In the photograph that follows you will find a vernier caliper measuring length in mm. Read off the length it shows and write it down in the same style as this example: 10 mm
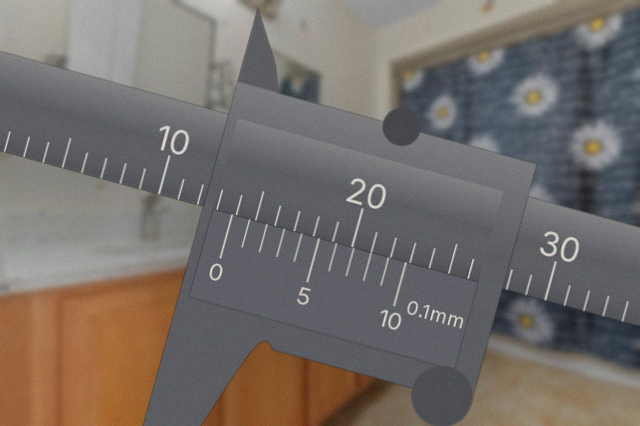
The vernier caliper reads 13.8 mm
